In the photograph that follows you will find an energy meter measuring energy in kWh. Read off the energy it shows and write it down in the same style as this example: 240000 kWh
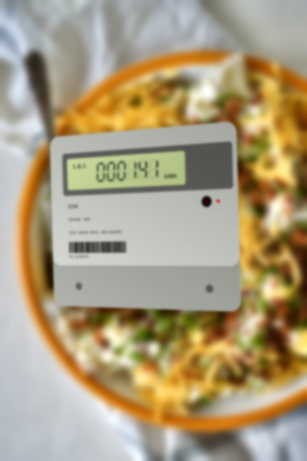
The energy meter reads 141 kWh
